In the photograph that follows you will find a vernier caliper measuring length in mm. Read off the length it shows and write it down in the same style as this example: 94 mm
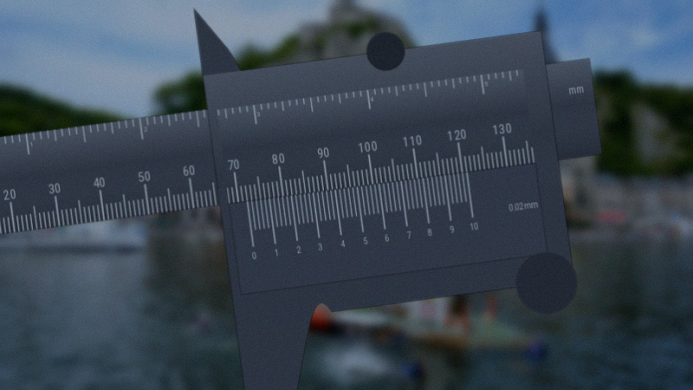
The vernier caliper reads 72.0 mm
